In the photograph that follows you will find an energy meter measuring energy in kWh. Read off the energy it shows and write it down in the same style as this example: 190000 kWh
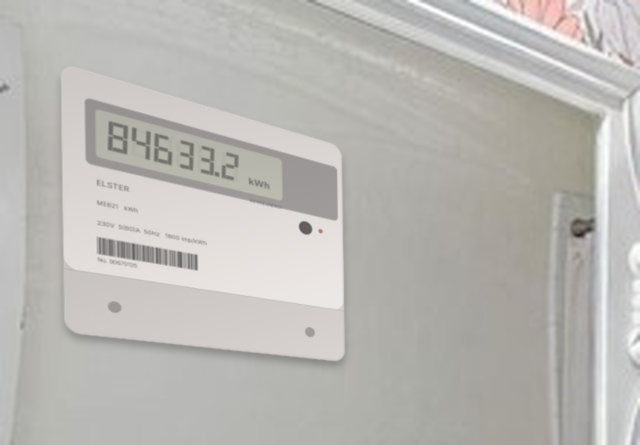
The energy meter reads 84633.2 kWh
